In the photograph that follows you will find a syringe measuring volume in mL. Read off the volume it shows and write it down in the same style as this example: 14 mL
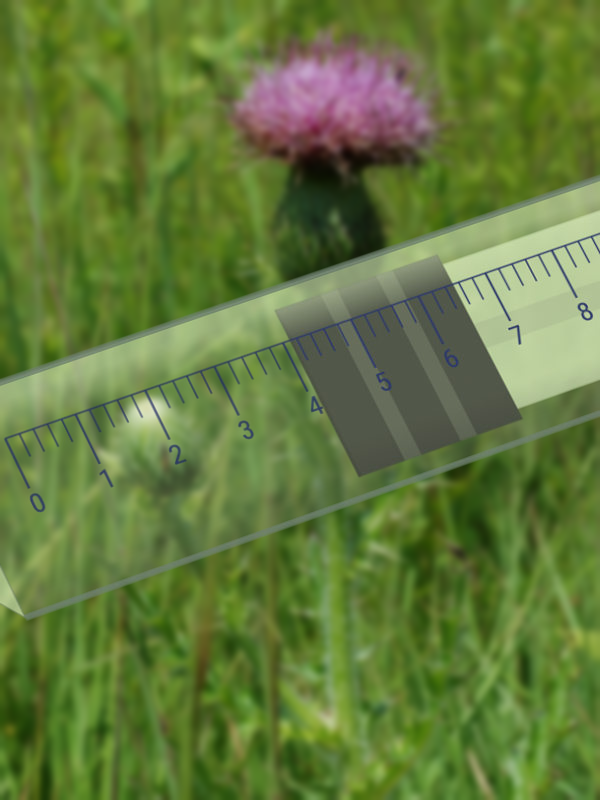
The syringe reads 4.1 mL
